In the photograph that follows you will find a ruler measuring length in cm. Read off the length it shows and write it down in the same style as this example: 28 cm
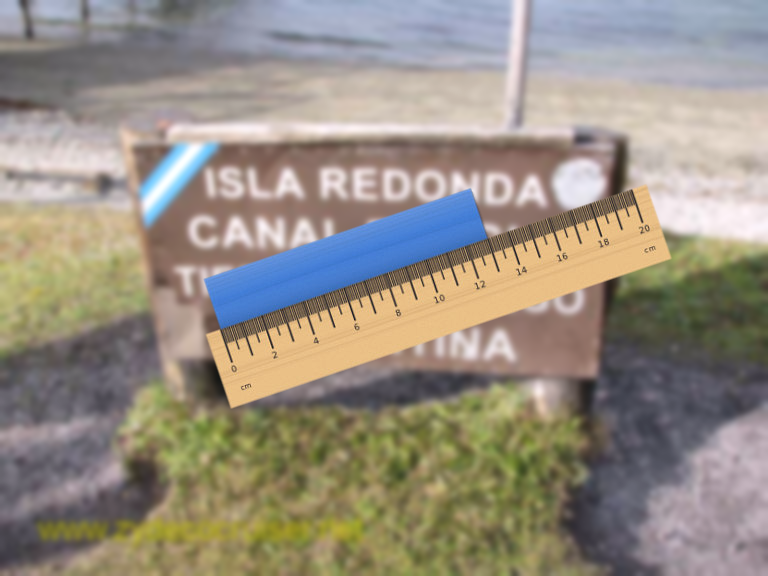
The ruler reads 13 cm
